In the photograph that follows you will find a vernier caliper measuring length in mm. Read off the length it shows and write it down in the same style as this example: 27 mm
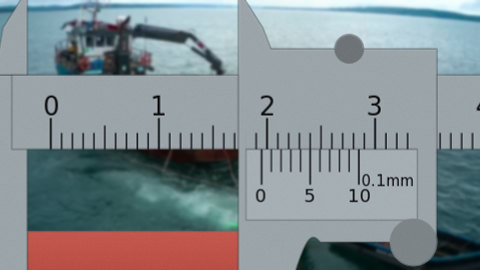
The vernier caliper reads 19.5 mm
